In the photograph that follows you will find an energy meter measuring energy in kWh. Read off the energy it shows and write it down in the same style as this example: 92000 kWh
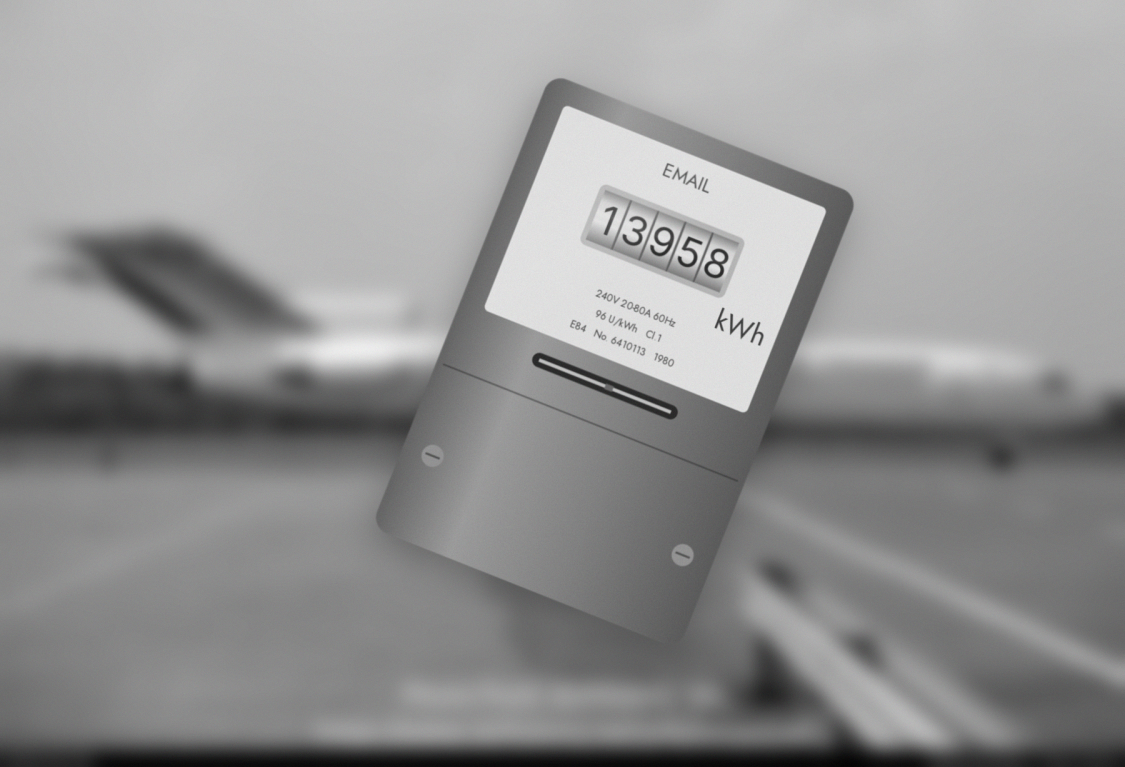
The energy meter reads 13958 kWh
